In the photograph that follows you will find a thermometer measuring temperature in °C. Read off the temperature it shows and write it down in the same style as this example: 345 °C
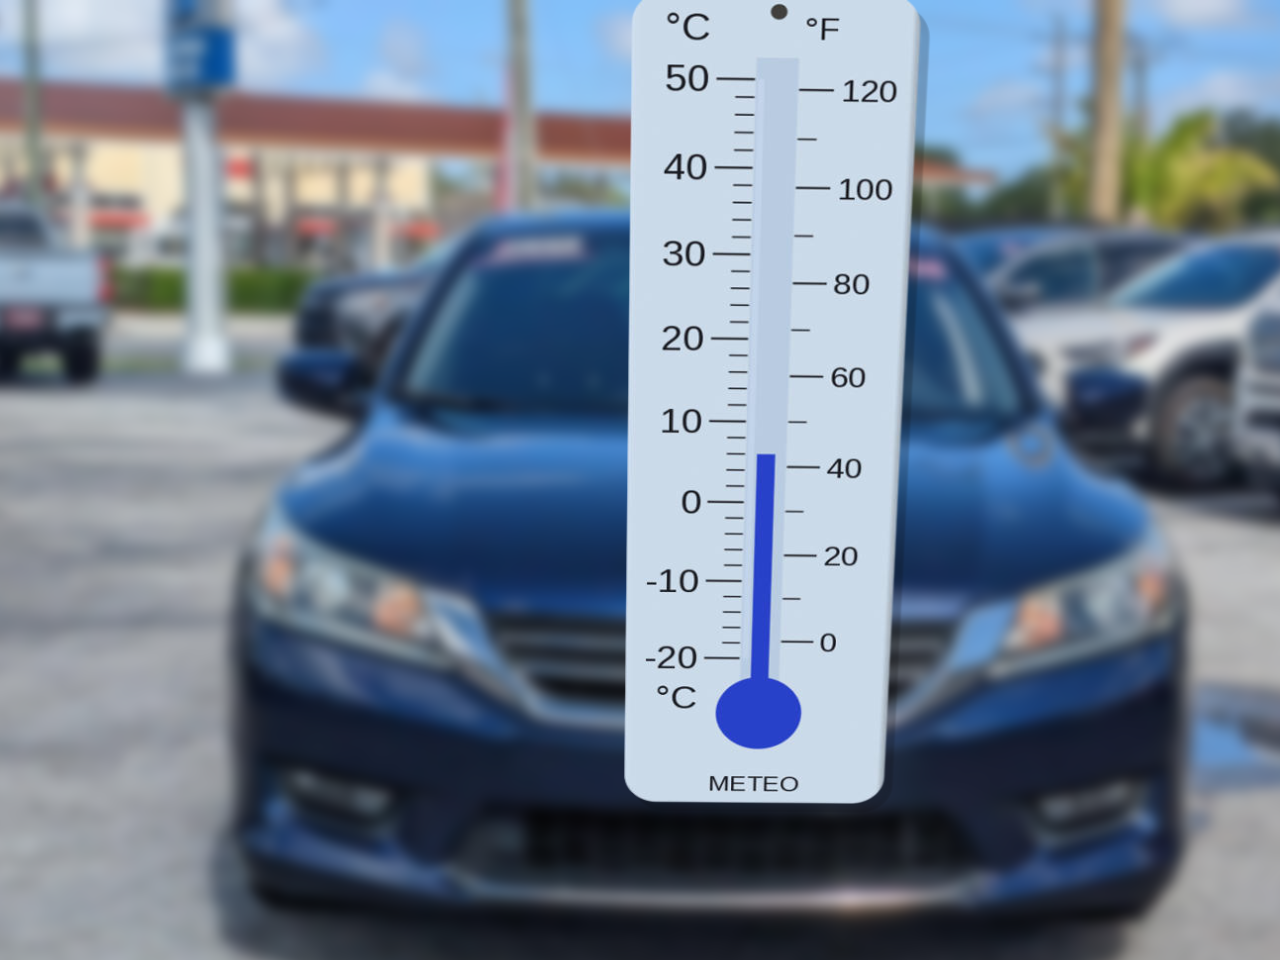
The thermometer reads 6 °C
